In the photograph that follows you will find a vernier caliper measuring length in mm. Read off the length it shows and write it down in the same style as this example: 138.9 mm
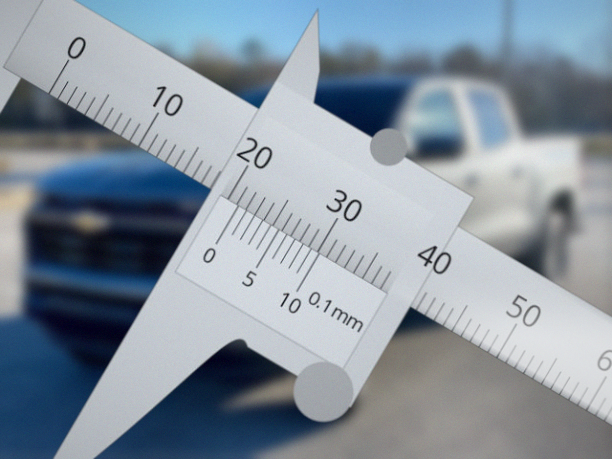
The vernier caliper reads 21.2 mm
